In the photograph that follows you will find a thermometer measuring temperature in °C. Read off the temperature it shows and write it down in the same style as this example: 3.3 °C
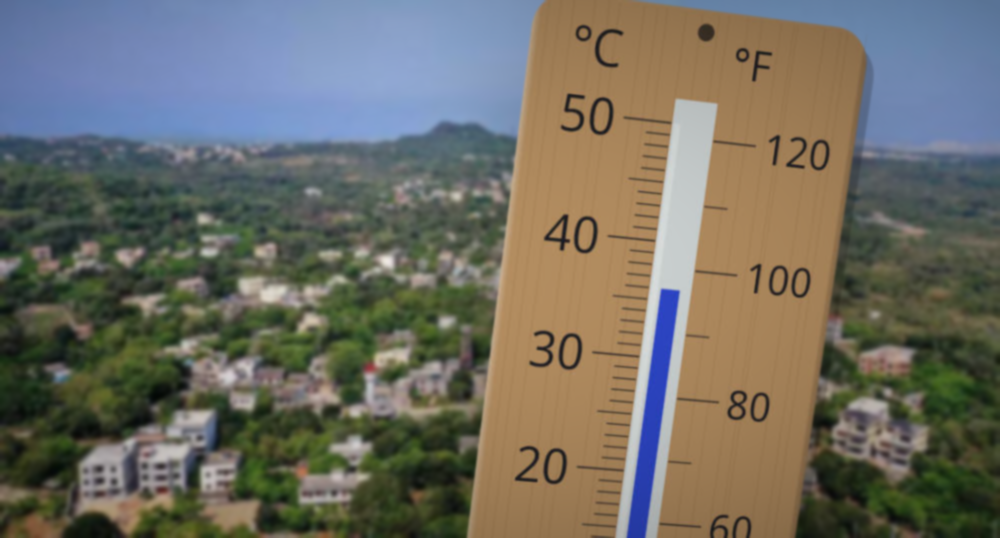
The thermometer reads 36 °C
